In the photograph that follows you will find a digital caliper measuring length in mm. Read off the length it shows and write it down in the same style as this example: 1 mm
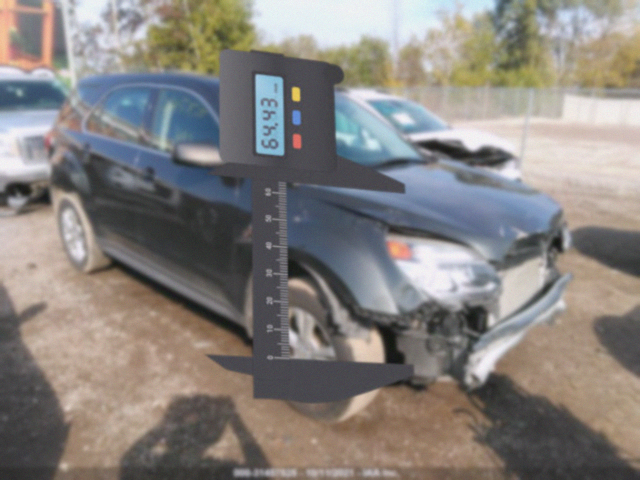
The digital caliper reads 64.43 mm
